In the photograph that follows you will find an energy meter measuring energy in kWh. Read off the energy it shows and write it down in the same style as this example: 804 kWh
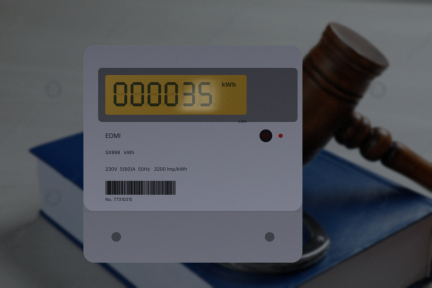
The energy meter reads 35 kWh
